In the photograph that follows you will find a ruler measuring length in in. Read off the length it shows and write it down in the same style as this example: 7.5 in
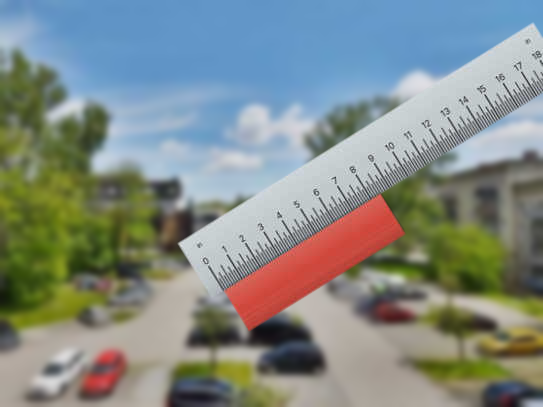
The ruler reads 8.5 in
